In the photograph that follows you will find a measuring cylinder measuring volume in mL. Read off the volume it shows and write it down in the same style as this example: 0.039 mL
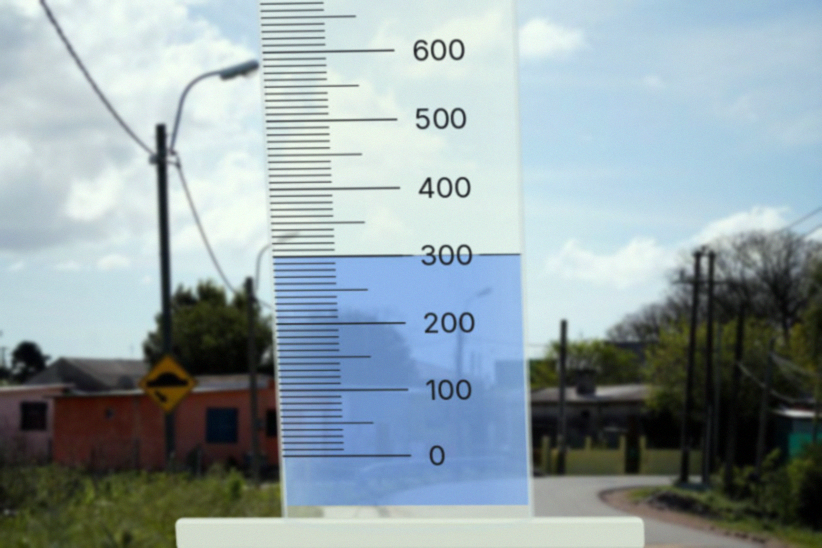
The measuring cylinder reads 300 mL
